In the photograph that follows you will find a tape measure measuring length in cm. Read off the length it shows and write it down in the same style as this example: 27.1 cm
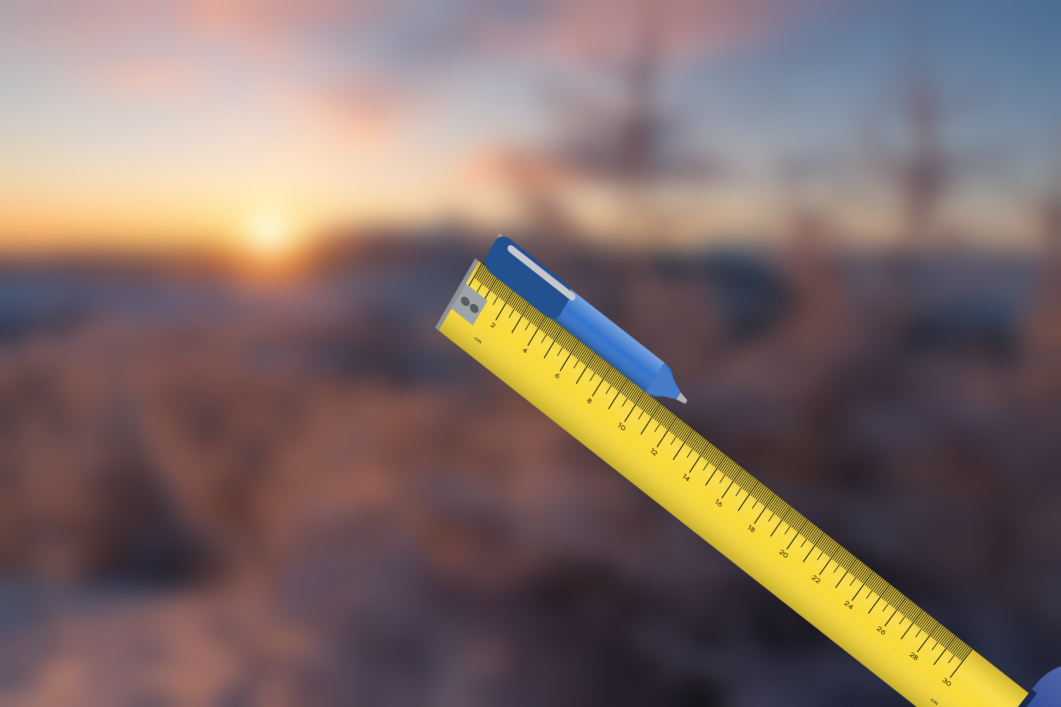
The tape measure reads 12 cm
